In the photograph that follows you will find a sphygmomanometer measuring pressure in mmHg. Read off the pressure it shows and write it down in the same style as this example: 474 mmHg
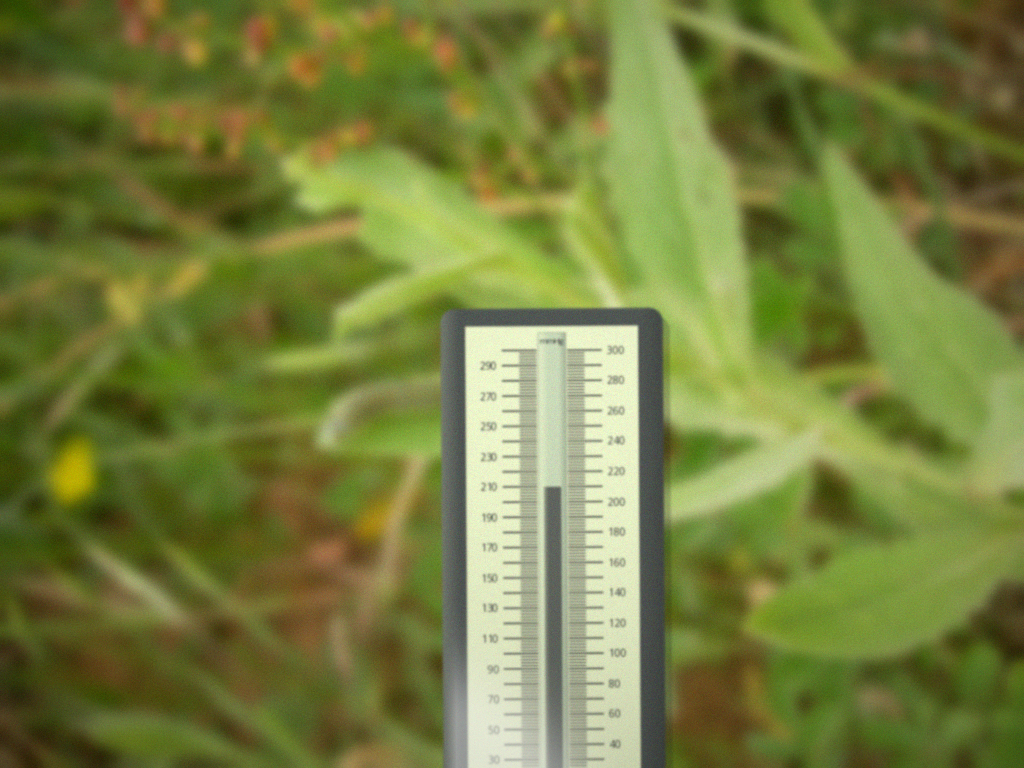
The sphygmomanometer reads 210 mmHg
